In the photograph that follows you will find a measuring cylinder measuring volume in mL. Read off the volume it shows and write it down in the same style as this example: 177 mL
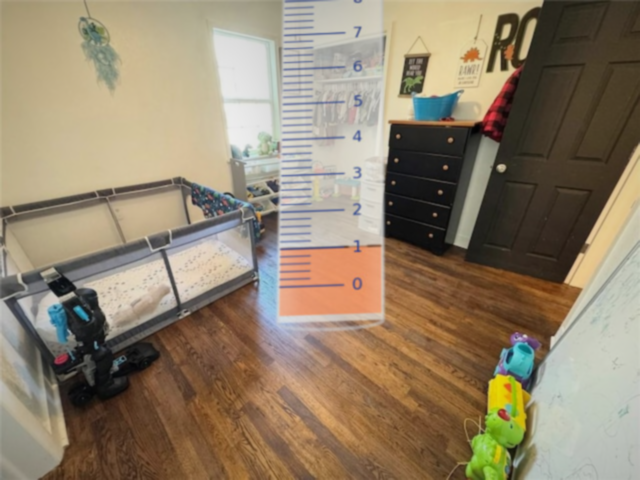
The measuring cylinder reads 1 mL
